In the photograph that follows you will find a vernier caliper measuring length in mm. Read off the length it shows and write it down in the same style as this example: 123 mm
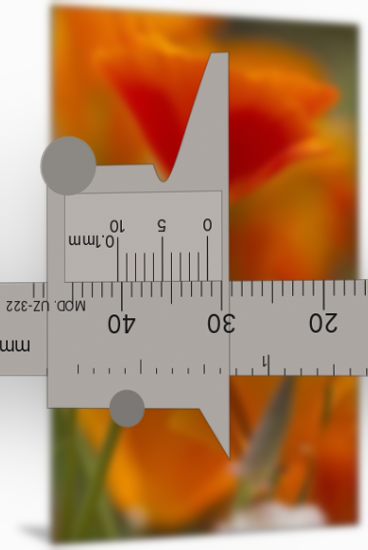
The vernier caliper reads 31.4 mm
